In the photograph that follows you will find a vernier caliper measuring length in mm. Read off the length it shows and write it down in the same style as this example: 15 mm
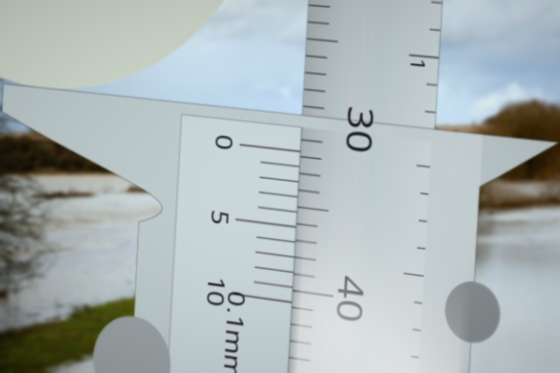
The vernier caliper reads 31.7 mm
